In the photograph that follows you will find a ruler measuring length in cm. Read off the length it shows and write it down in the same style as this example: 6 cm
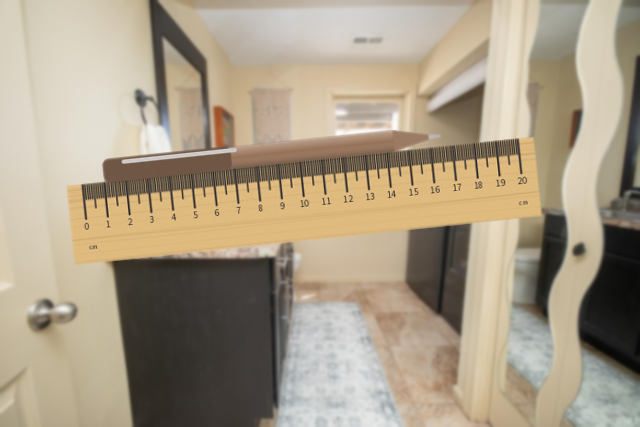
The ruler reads 15.5 cm
